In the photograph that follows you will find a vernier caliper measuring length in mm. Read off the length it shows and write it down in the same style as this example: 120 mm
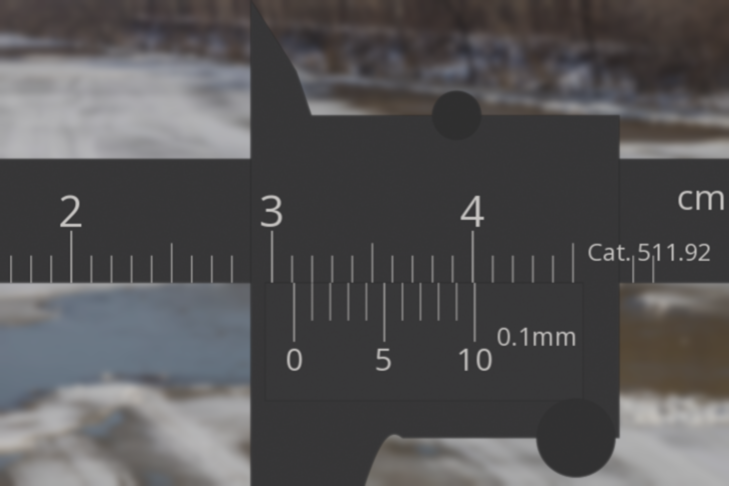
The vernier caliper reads 31.1 mm
